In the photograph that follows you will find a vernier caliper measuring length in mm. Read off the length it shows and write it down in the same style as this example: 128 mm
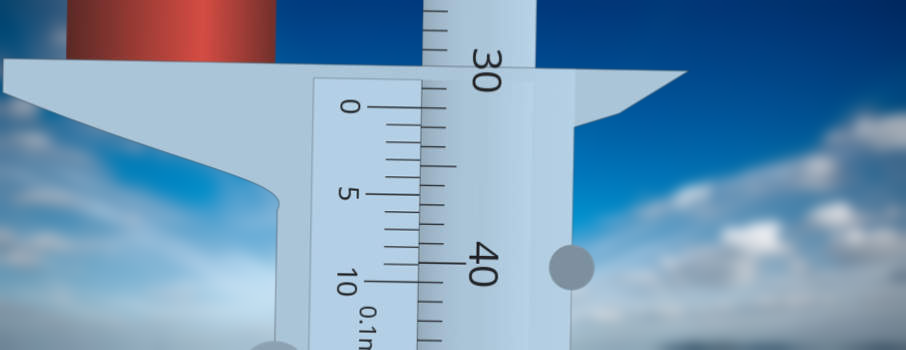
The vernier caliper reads 32.0 mm
